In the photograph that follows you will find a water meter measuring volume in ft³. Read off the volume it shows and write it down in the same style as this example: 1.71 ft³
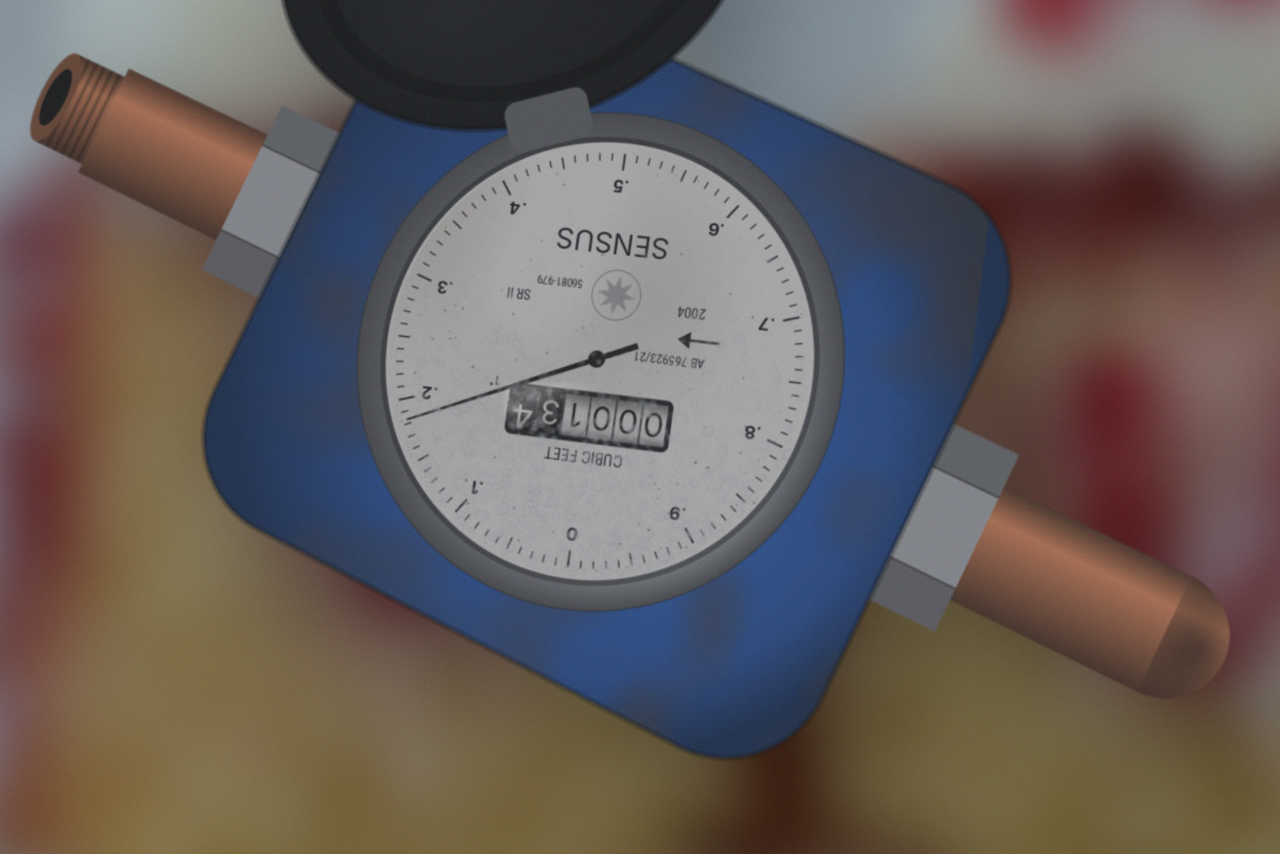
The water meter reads 134.18 ft³
